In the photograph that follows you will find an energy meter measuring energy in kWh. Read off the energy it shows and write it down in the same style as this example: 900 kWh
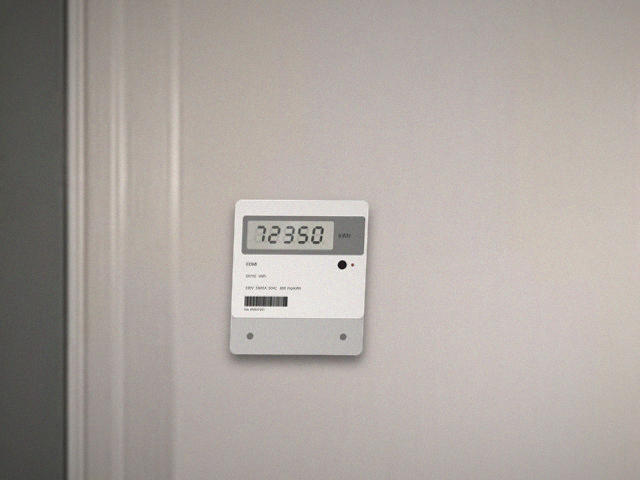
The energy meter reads 72350 kWh
